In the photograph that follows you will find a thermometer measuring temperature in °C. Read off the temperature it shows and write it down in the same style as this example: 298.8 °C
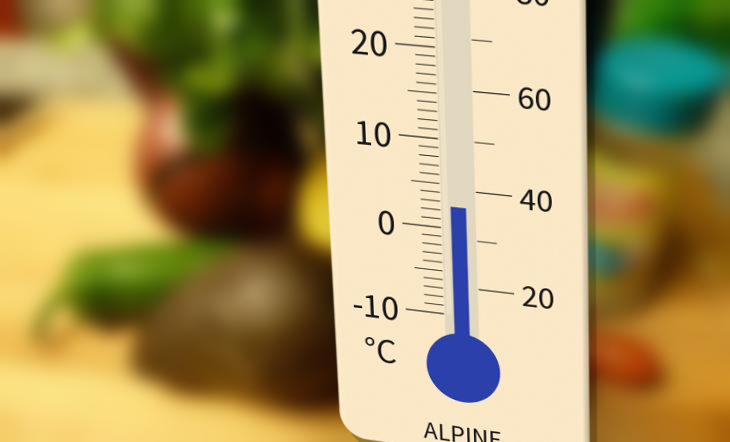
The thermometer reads 2.5 °C
